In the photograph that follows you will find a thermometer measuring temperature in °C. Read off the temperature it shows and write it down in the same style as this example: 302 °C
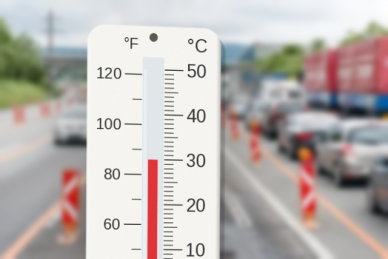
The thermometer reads 30 °C
